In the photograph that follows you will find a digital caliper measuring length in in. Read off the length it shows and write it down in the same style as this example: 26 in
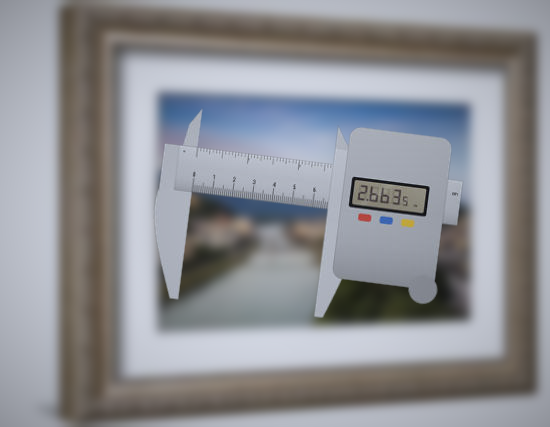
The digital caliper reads 2.6635 in
